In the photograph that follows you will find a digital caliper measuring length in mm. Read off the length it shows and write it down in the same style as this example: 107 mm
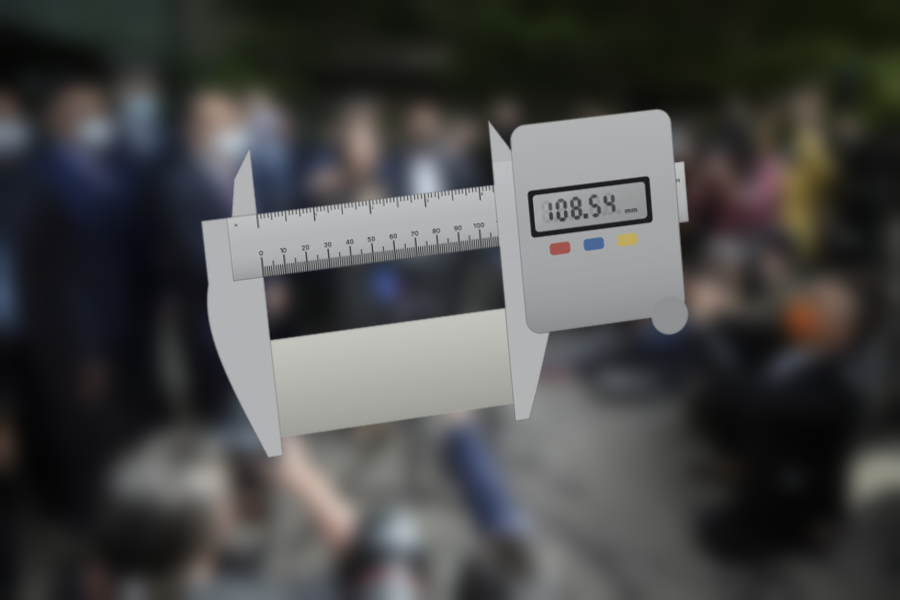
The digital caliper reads 108.54 mm
